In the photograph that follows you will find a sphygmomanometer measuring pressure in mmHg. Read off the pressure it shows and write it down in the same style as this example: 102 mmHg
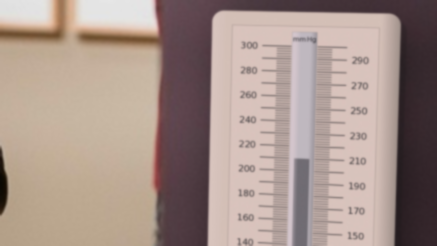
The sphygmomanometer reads 210 mmHg
